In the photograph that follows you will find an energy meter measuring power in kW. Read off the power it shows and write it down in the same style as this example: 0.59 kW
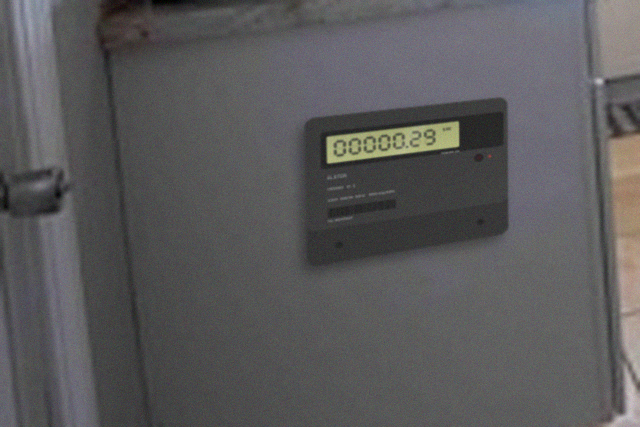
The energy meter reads 0.29 kW
